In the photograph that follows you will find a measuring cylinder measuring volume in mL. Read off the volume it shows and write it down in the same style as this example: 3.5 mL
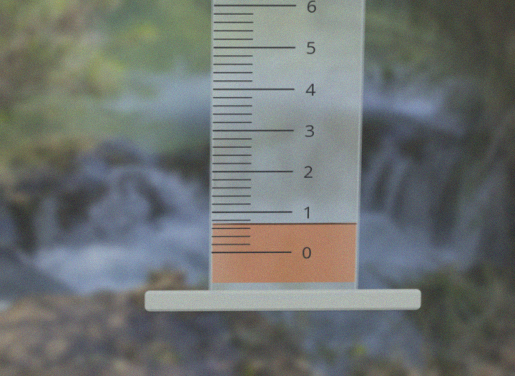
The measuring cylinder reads 0.7 mL
